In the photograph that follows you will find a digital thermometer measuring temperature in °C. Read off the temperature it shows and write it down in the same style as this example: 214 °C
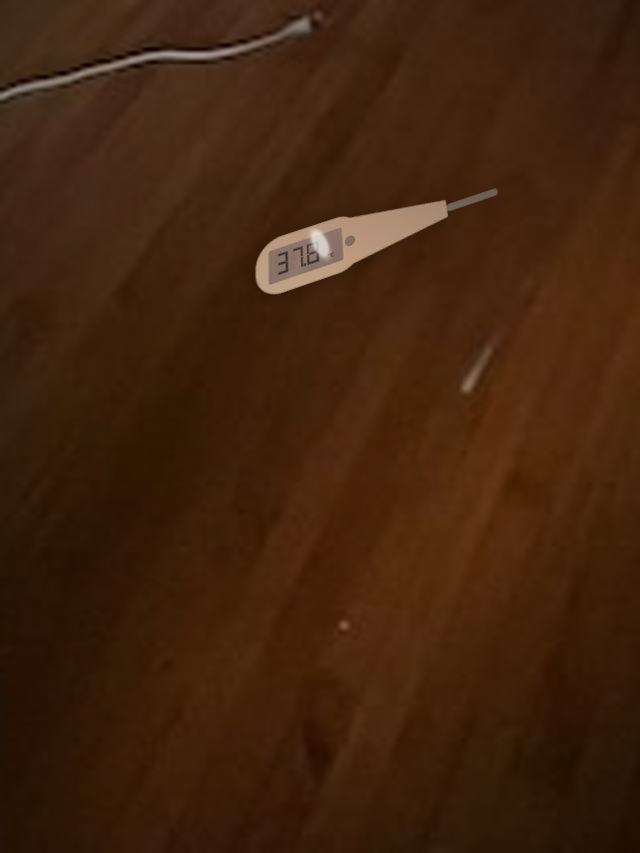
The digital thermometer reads 37.8 °C
